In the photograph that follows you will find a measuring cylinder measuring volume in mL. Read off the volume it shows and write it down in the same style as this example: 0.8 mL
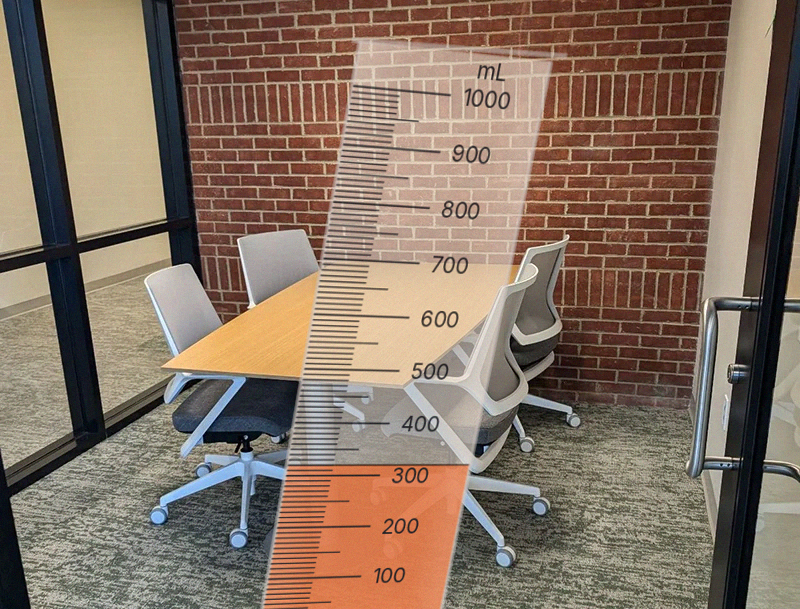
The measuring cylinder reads 320 mL
